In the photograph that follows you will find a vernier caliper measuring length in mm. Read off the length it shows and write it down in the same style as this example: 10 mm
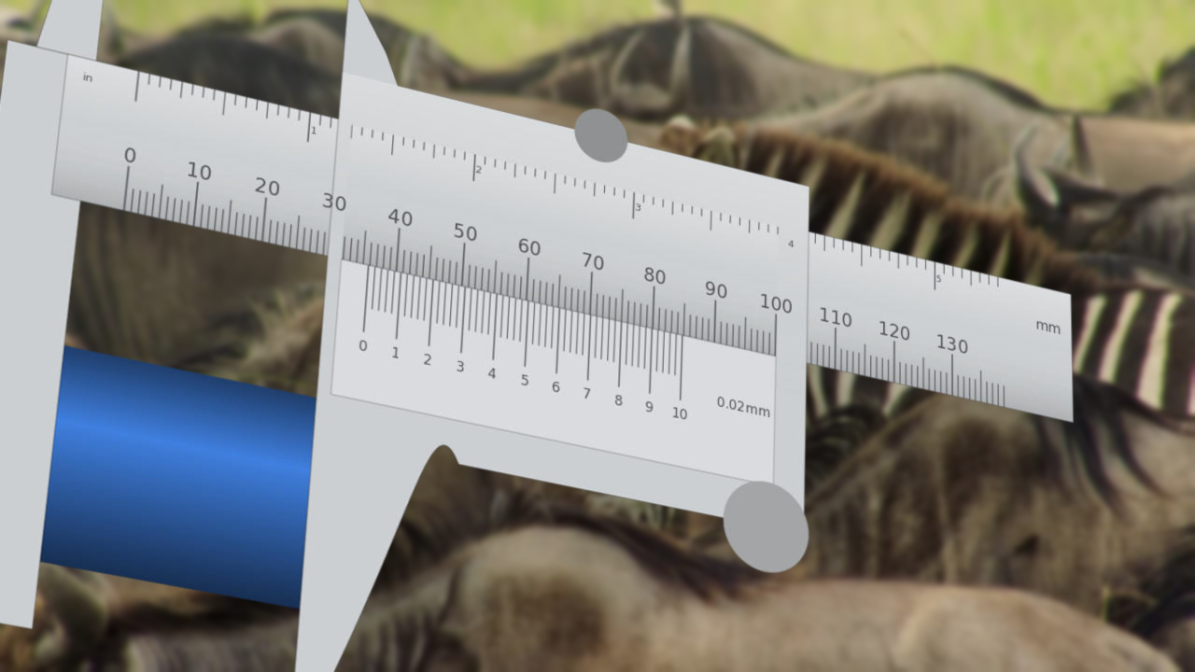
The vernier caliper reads 35.8 mm
